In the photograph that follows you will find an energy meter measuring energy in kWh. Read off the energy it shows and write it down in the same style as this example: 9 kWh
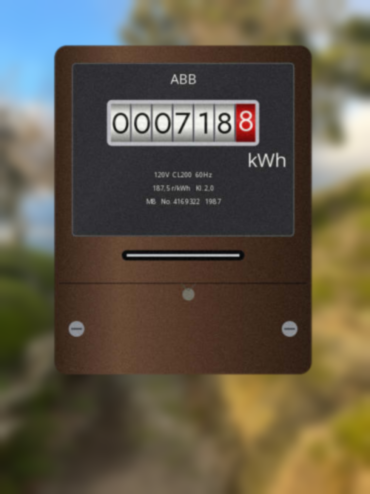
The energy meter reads 718.8 kWh
